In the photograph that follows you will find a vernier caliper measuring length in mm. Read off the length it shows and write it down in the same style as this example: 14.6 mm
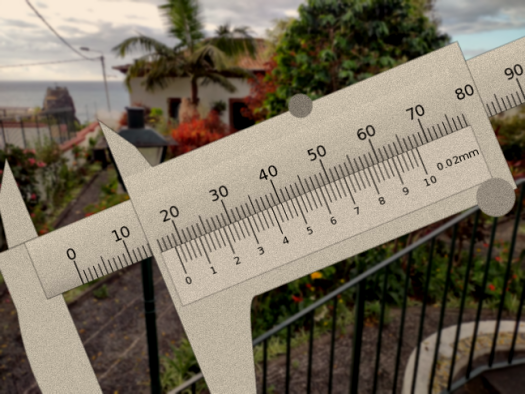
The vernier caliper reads 18.6 mm
